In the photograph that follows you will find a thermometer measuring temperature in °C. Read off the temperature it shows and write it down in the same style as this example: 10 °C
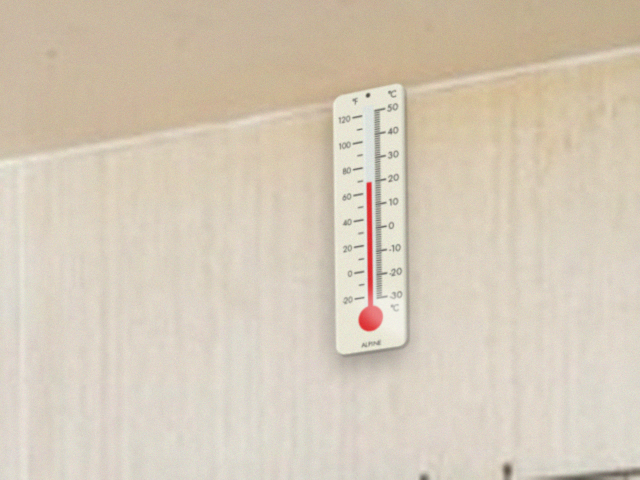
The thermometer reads 20 °C
